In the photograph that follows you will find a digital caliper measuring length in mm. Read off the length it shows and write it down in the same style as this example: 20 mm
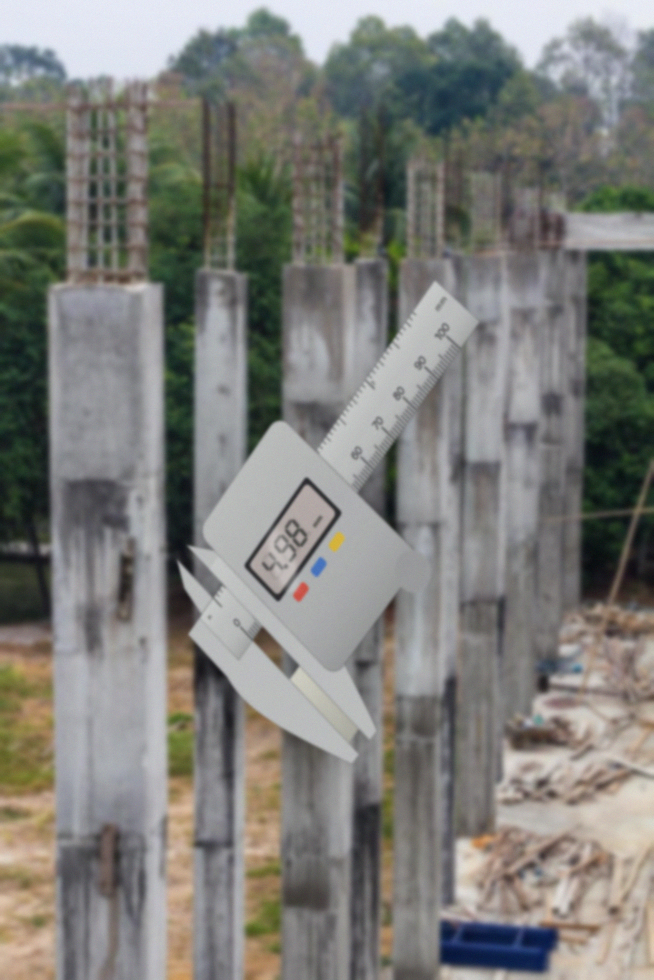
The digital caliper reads 4.98 mm
